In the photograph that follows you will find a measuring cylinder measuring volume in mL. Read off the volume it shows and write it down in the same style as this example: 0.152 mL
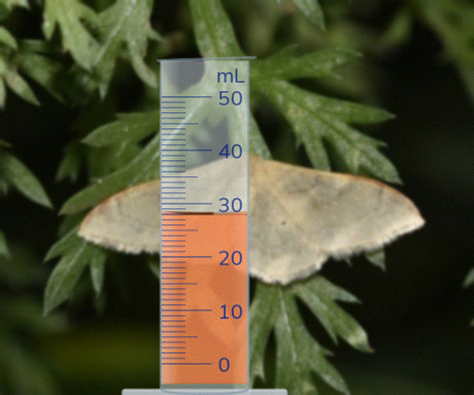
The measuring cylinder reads 28 mL
